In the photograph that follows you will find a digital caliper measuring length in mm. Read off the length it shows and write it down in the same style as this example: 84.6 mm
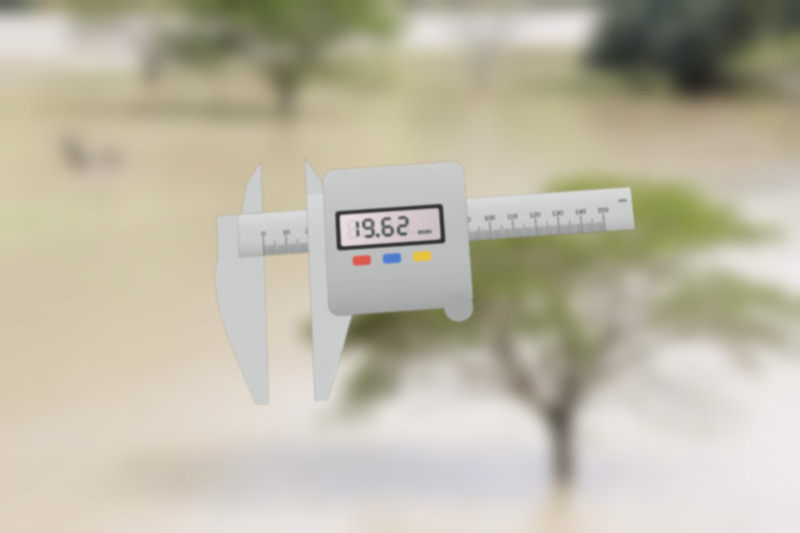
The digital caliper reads 19.62 mm
